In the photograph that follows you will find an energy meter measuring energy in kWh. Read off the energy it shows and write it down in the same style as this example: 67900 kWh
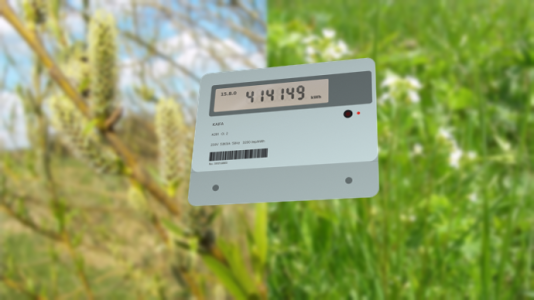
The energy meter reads 414149 kWh
